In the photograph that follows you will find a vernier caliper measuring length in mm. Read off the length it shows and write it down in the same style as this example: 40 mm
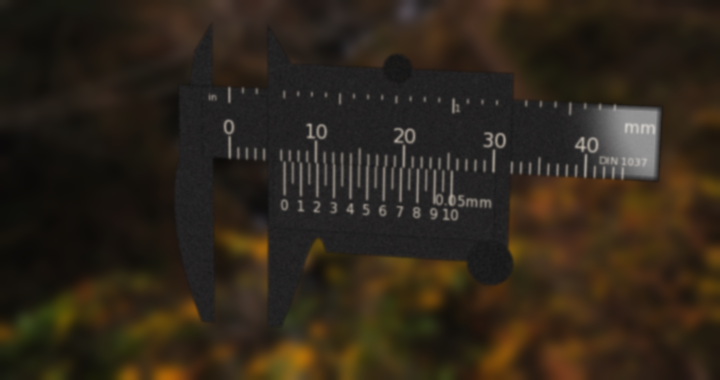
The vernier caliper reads 6.4 mm
